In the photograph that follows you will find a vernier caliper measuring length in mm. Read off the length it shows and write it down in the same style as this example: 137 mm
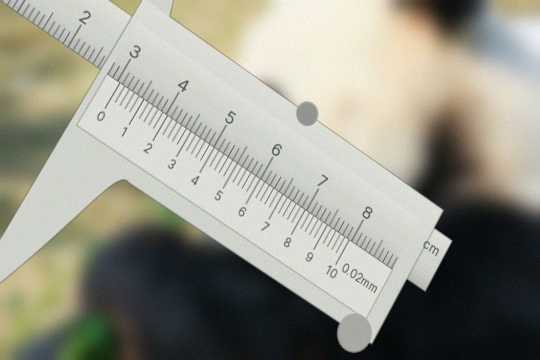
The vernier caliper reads 30.5 mm
